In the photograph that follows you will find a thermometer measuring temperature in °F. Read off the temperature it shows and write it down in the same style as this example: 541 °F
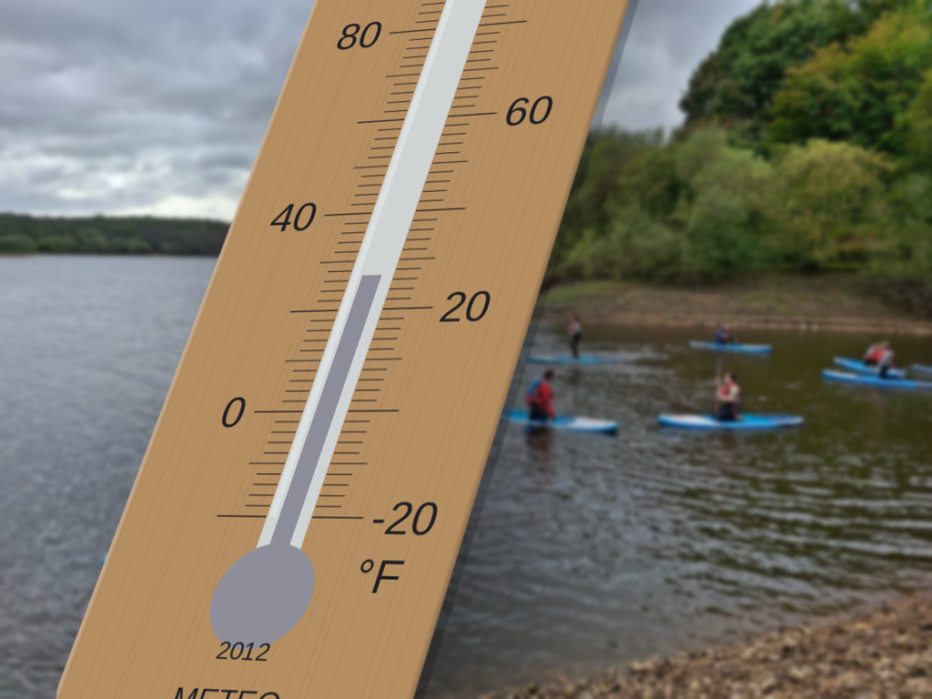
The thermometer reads 27 °F
